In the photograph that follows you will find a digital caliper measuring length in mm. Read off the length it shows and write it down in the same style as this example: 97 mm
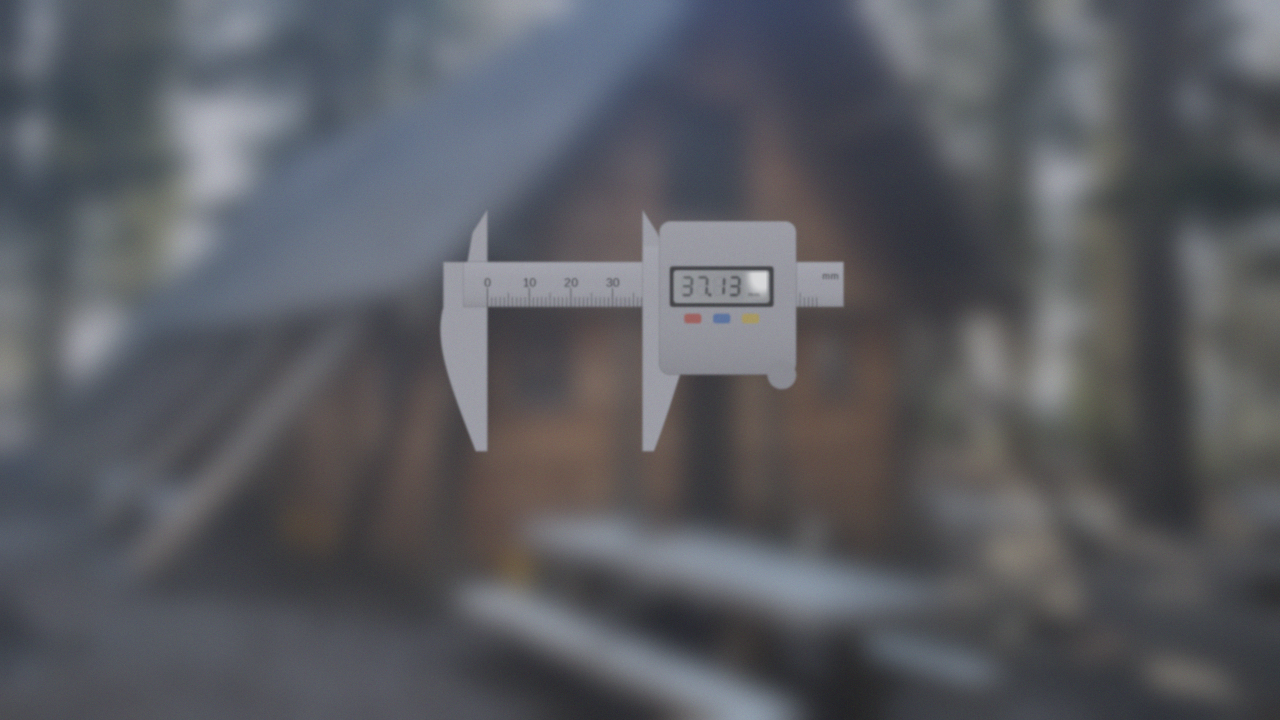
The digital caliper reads 37.13 mm
